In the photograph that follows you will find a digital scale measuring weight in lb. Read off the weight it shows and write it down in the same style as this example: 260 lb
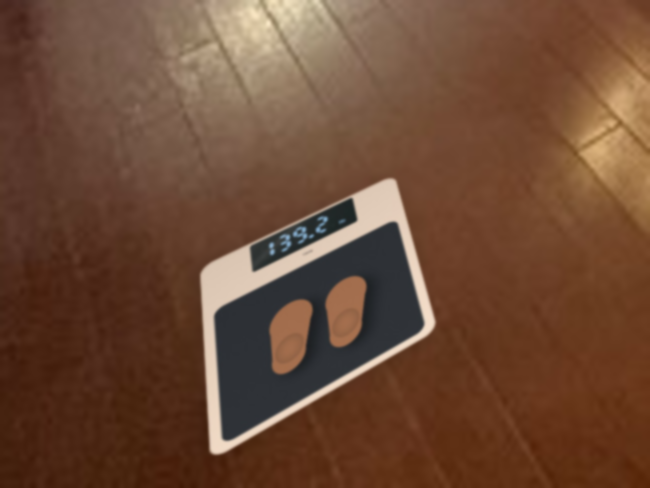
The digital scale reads 139.2 lb
